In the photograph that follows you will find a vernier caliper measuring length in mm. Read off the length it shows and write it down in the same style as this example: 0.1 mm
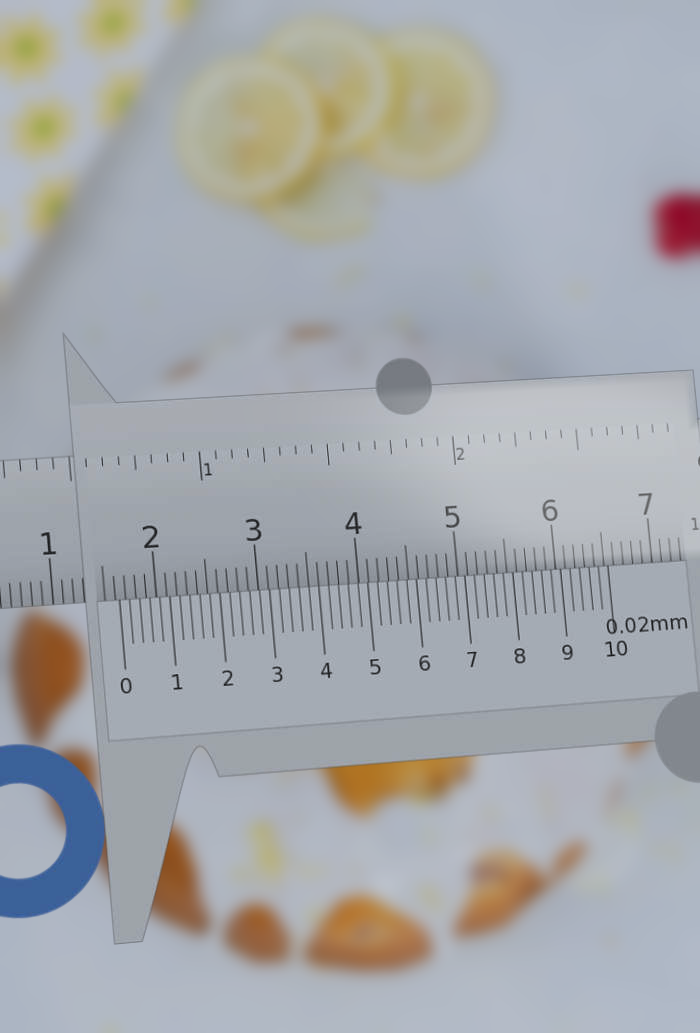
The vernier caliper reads 16.4 mm
